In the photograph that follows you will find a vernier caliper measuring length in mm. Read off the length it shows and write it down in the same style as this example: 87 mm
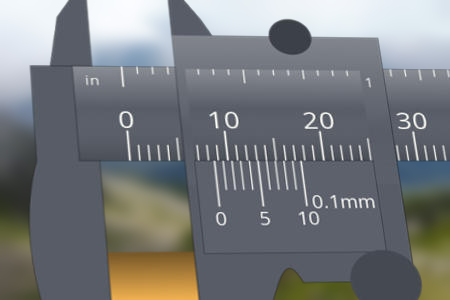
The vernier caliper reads 8.6 mm
